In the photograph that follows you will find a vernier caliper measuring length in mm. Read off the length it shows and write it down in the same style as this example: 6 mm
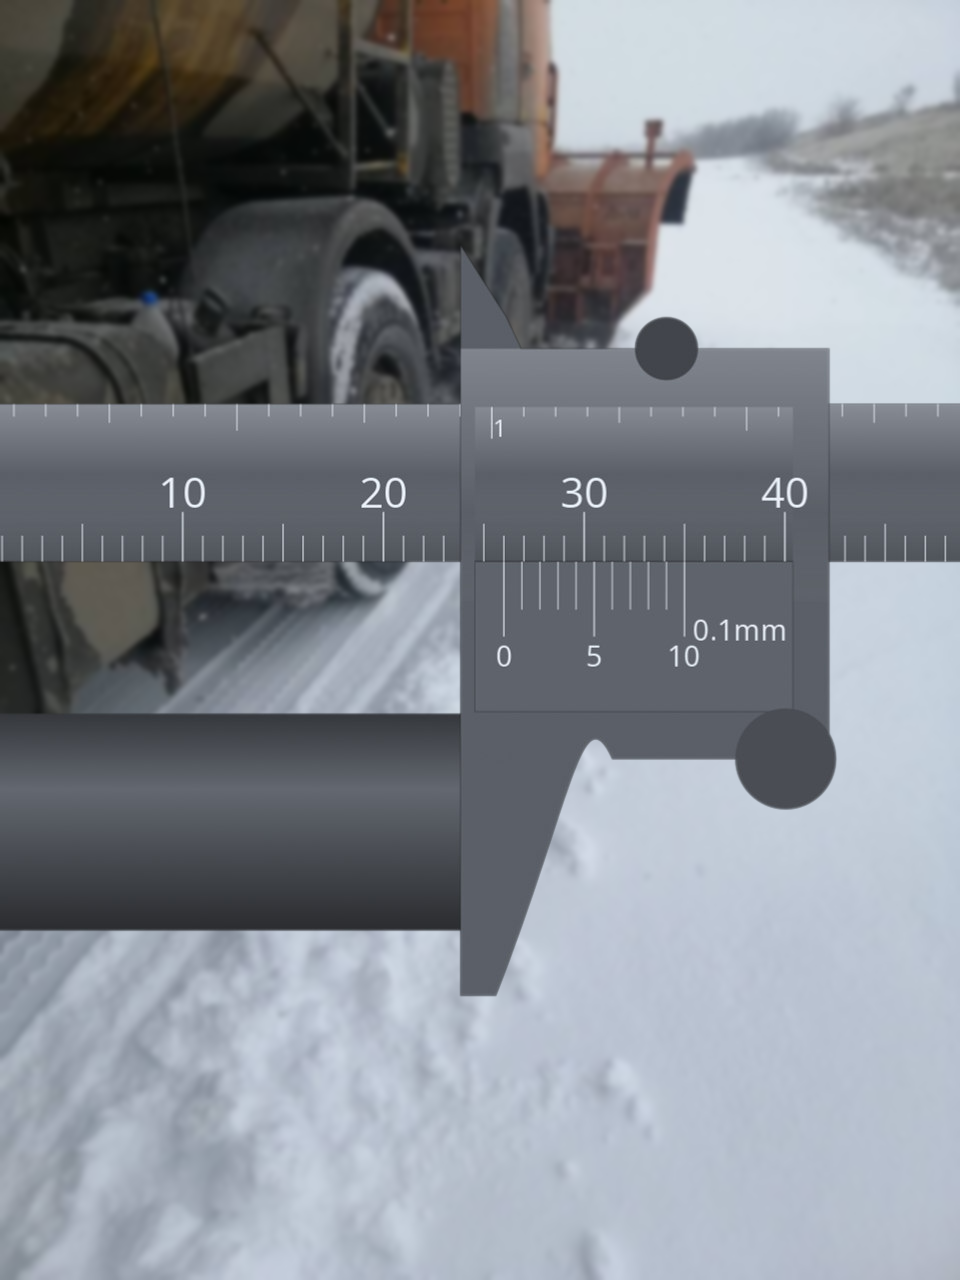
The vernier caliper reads 26.0 mm
